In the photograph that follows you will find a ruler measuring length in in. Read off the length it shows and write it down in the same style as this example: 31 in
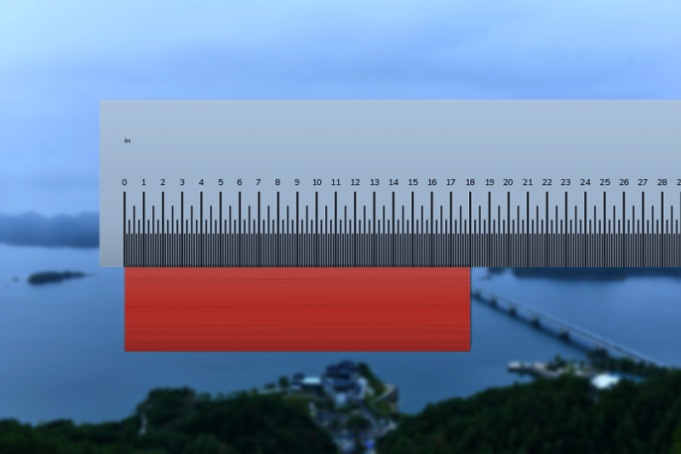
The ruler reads 18 in
